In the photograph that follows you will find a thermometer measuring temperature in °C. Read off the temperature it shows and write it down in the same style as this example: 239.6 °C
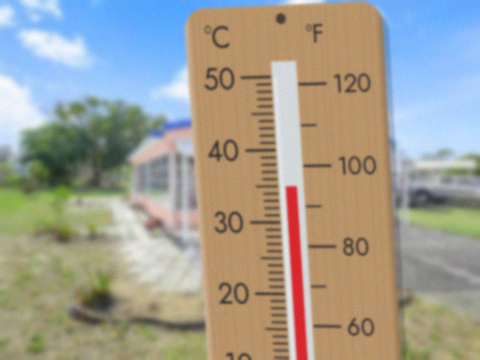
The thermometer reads 35 °C
